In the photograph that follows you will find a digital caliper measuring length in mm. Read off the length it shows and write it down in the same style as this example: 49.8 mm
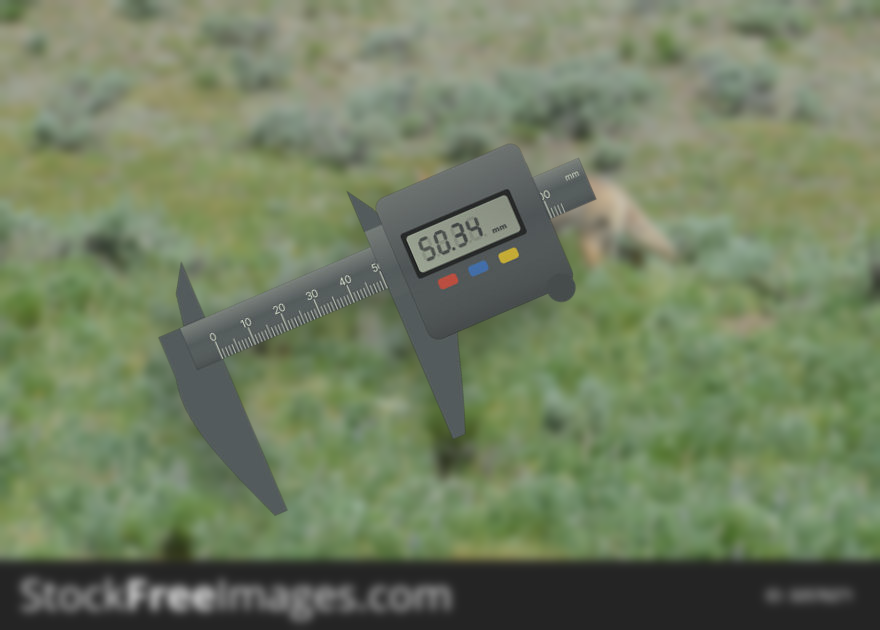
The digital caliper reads 50.34 mm
